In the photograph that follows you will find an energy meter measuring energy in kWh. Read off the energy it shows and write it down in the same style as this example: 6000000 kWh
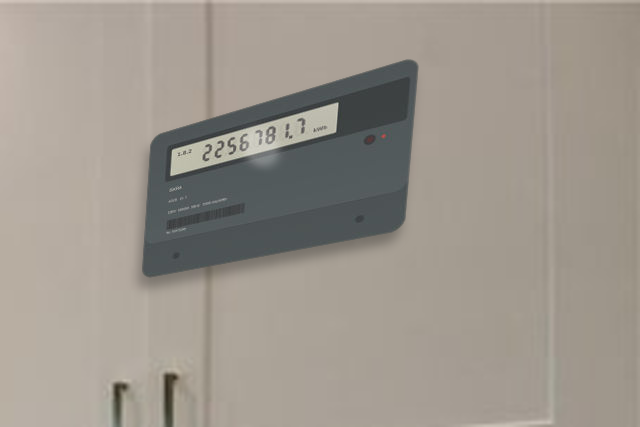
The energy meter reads 2256781.7 kWh
